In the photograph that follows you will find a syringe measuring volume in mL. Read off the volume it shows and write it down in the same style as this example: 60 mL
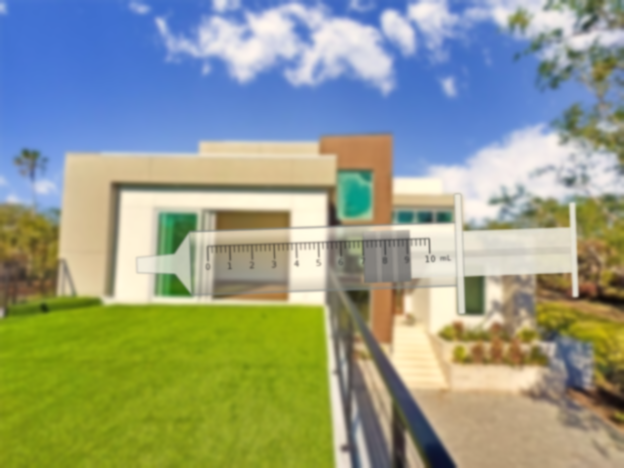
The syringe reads 7 mL
